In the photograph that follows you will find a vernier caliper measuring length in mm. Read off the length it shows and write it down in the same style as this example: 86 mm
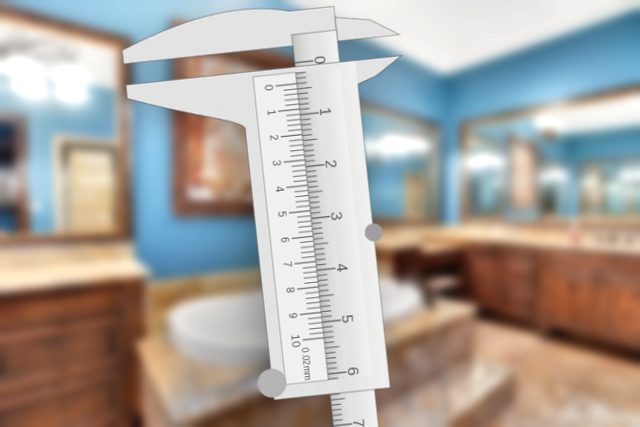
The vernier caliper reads 4.0 mm
